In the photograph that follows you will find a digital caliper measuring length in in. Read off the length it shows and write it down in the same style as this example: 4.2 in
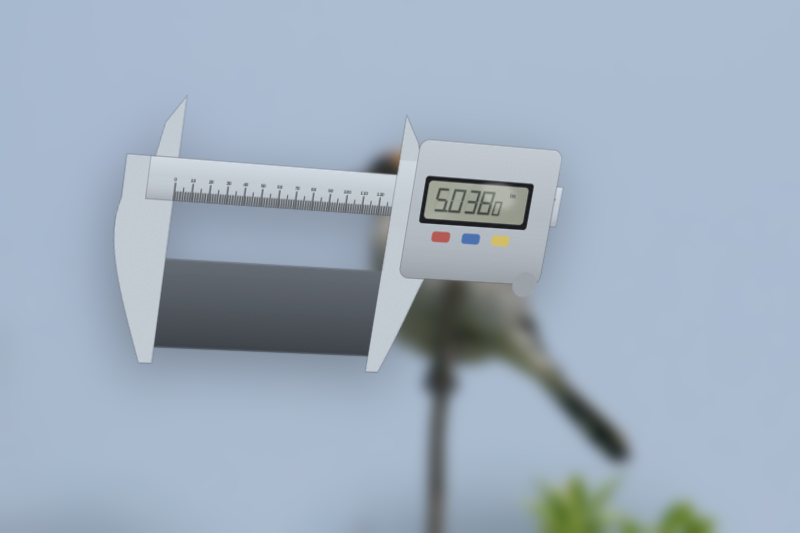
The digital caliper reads 5.0380 in
